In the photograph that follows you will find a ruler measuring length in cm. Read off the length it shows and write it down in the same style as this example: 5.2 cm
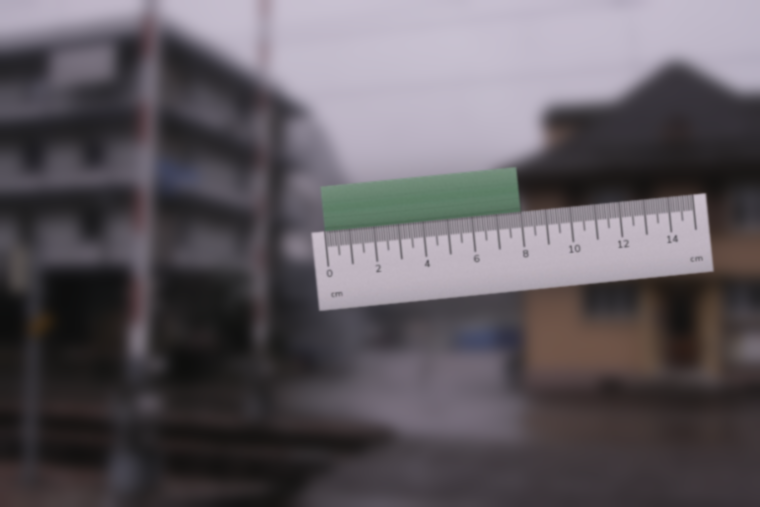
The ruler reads 8 cm
